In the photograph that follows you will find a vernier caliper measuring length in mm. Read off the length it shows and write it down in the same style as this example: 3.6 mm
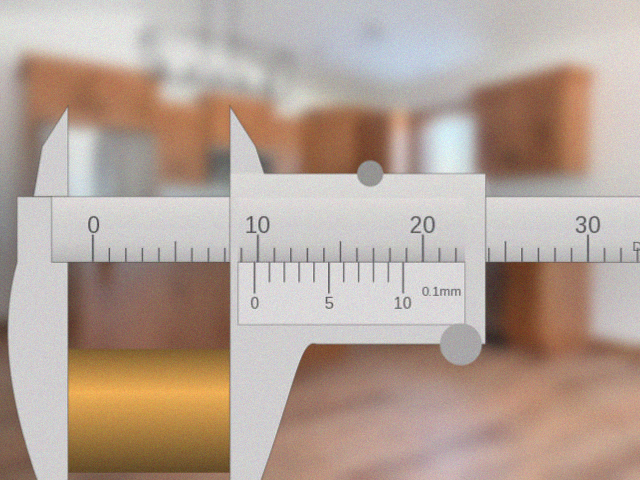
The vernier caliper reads 9.8 mm
